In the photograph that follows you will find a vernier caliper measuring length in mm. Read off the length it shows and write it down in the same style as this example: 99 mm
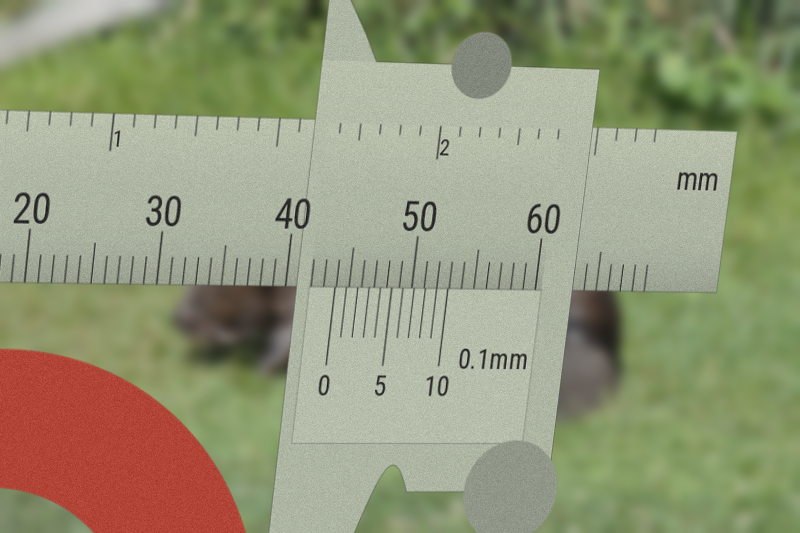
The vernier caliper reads 43.9 mm
